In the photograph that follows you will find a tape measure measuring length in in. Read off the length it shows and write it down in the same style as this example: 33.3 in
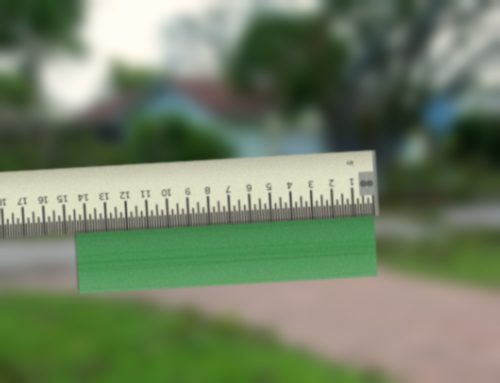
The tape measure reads 14.5 in
